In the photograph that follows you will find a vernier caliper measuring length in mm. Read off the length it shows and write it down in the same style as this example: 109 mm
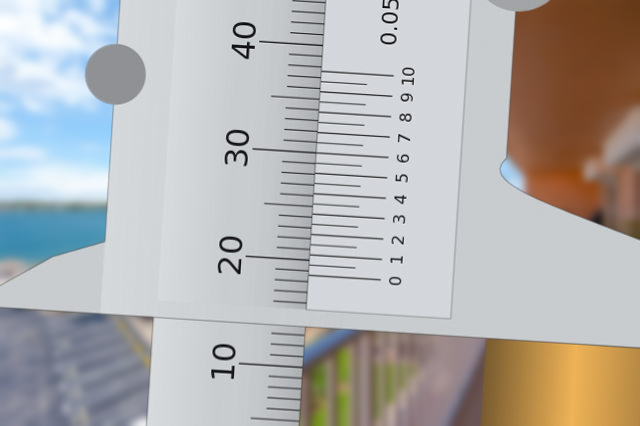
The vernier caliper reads 18.6 mm
